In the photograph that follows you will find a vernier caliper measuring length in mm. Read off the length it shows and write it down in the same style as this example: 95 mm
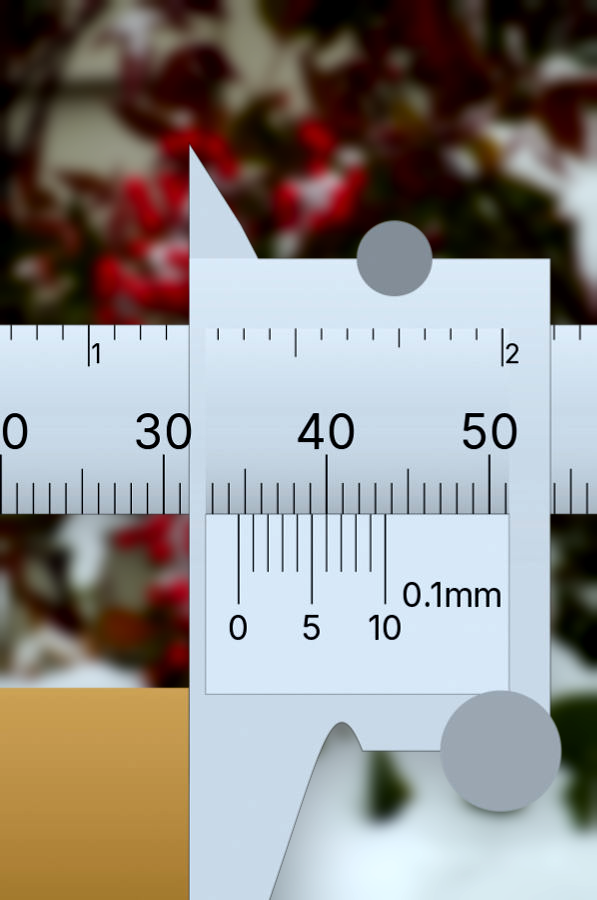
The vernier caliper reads 34.6 mm
